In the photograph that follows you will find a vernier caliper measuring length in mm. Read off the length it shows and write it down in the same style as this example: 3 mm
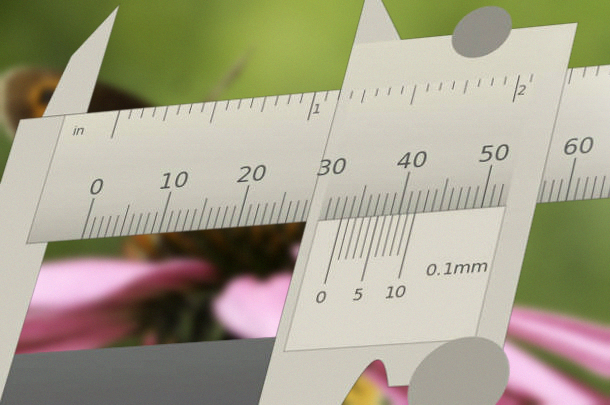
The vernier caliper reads 33.0 mm
